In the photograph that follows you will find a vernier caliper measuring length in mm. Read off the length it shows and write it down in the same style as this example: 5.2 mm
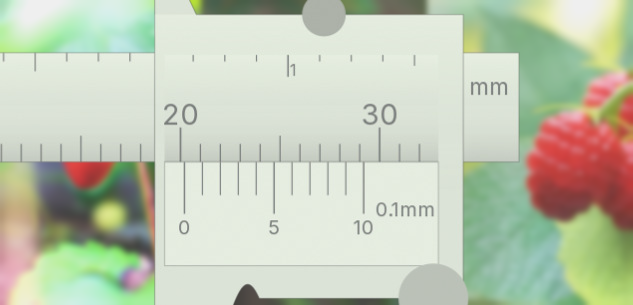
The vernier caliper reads 20.2 mm
